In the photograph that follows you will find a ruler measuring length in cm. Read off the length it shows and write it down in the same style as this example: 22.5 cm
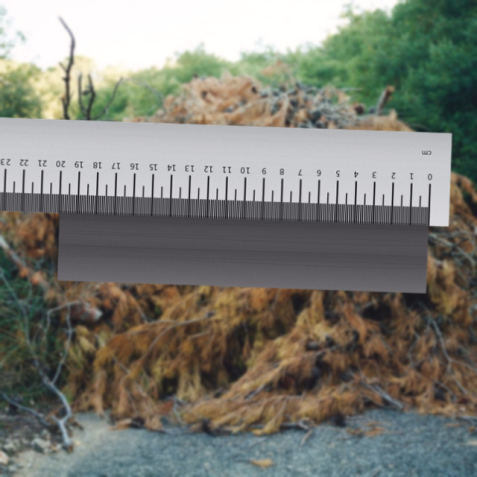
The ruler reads 20 cm
